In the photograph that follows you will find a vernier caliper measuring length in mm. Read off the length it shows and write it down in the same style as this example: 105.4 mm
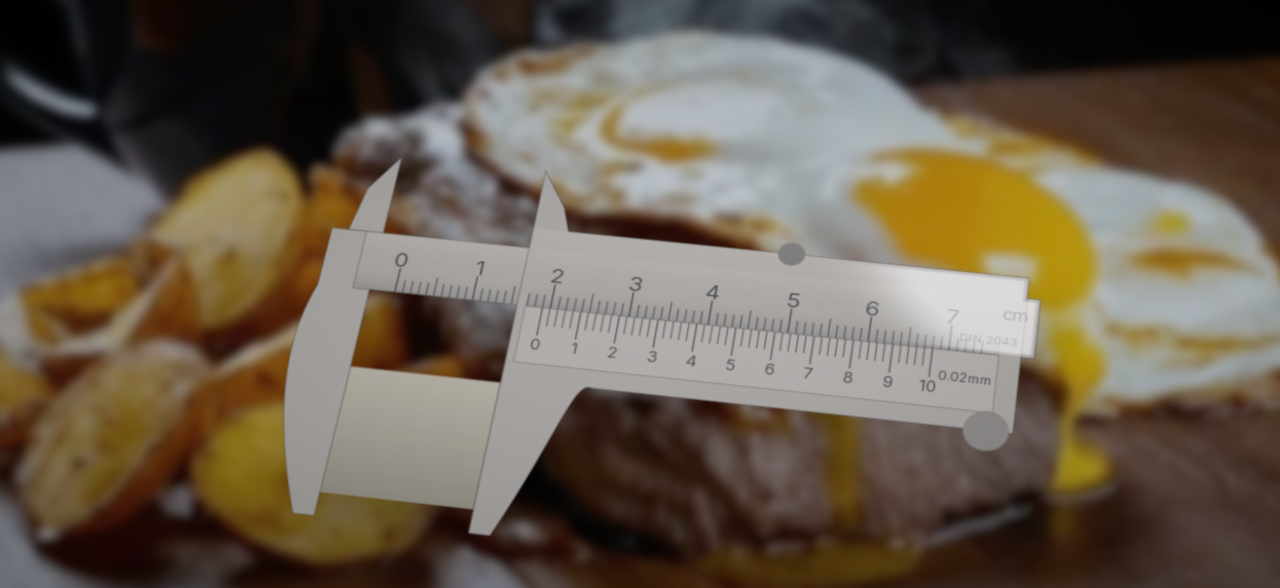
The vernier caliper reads 19.0 mm
